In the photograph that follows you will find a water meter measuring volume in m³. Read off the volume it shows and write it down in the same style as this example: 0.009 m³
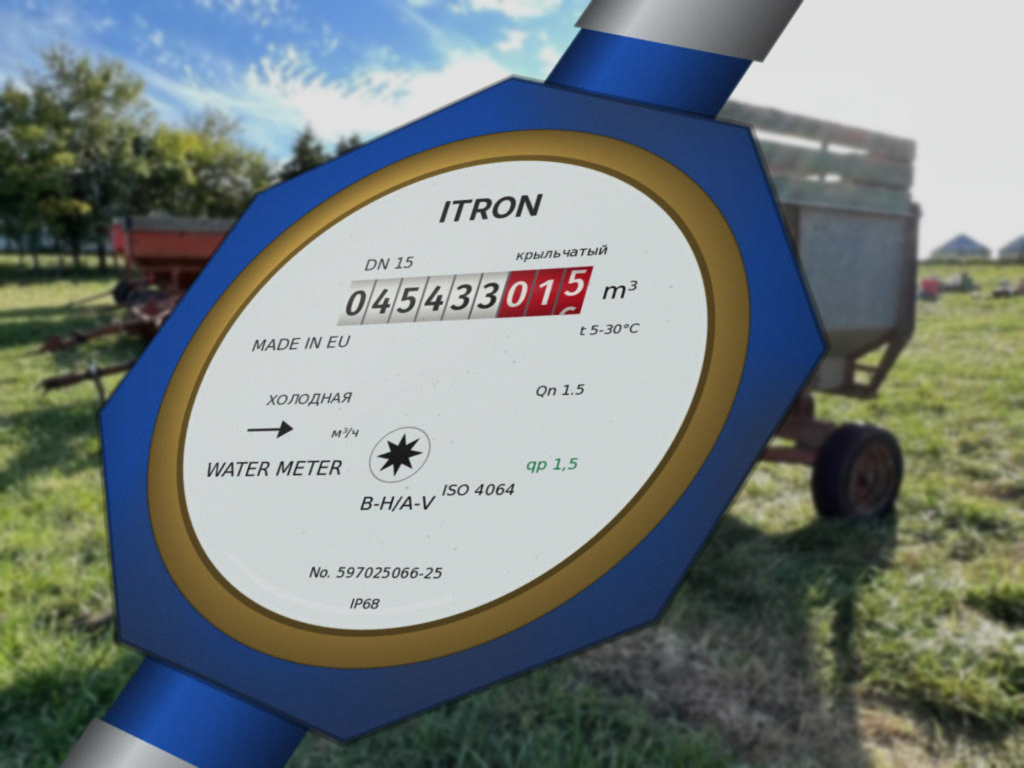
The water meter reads 45433.015 m³
